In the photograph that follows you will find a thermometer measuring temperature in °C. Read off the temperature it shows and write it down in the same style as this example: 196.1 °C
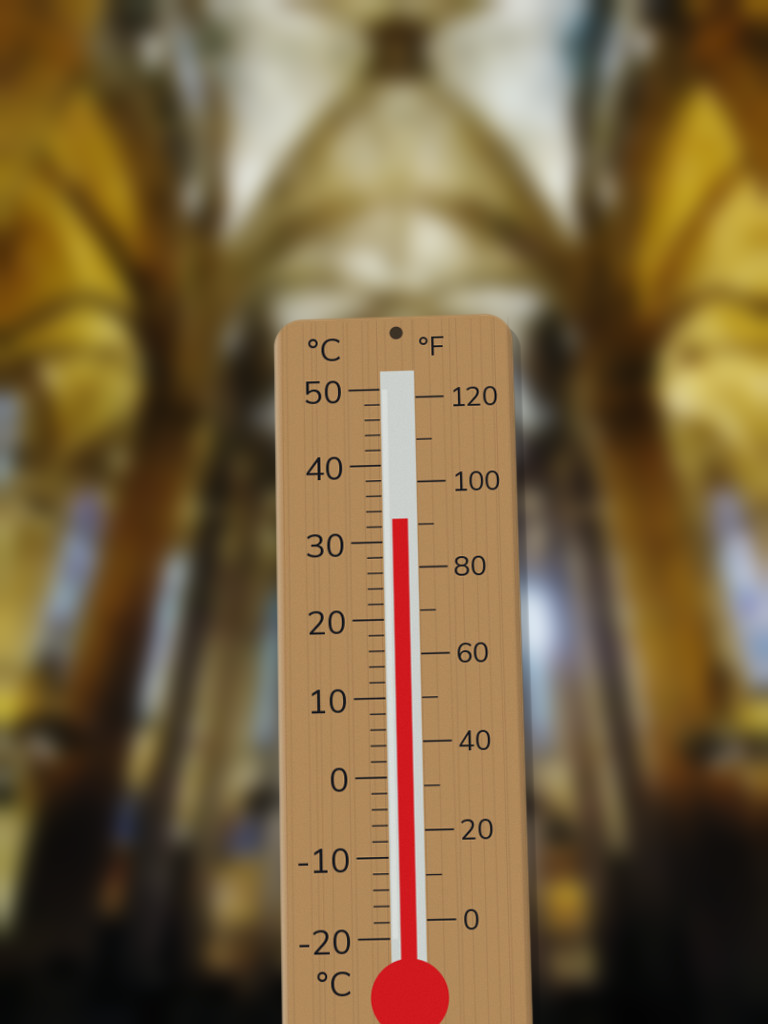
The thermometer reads 33 °C
